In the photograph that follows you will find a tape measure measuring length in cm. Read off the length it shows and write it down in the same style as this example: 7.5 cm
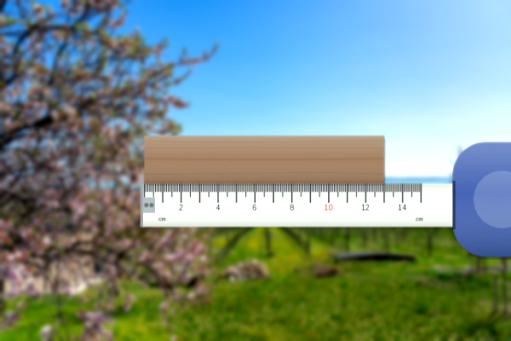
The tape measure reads 13 cm
